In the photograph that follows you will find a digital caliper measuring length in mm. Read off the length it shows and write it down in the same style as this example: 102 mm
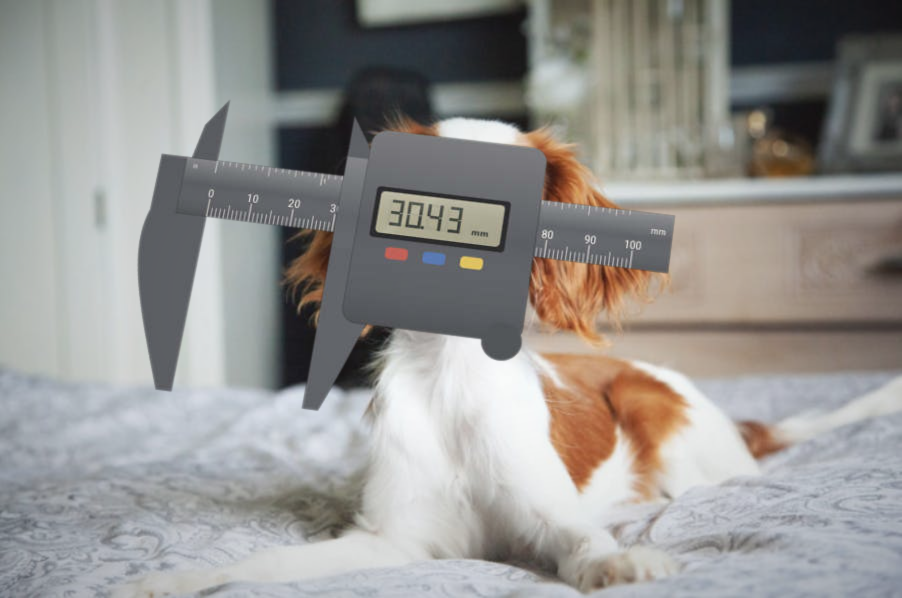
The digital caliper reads 30.43 mm
